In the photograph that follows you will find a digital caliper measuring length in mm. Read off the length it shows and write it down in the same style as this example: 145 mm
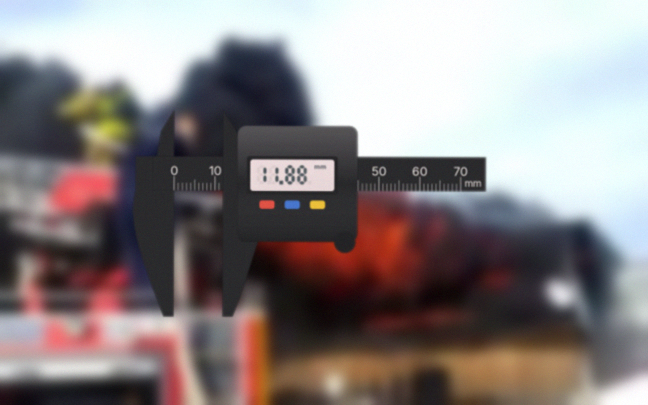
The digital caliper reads 11.88 mm
